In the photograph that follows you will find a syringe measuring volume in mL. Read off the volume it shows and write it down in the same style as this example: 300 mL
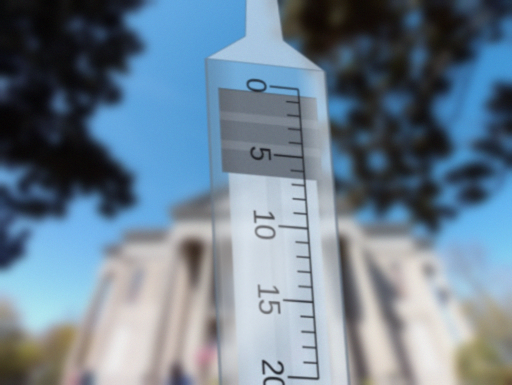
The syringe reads 0.5 mL
